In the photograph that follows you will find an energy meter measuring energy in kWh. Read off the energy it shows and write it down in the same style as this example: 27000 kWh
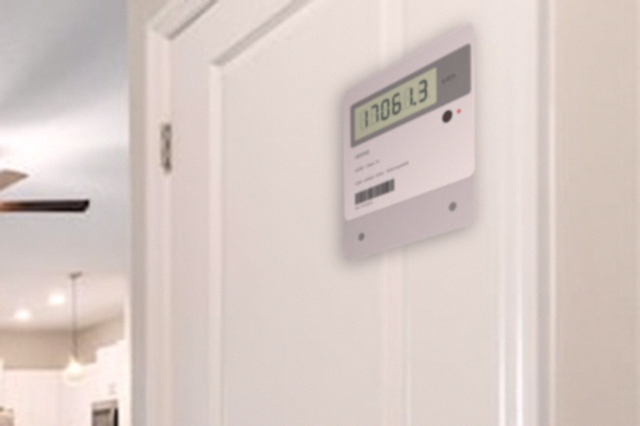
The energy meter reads 17061.3 kWh
